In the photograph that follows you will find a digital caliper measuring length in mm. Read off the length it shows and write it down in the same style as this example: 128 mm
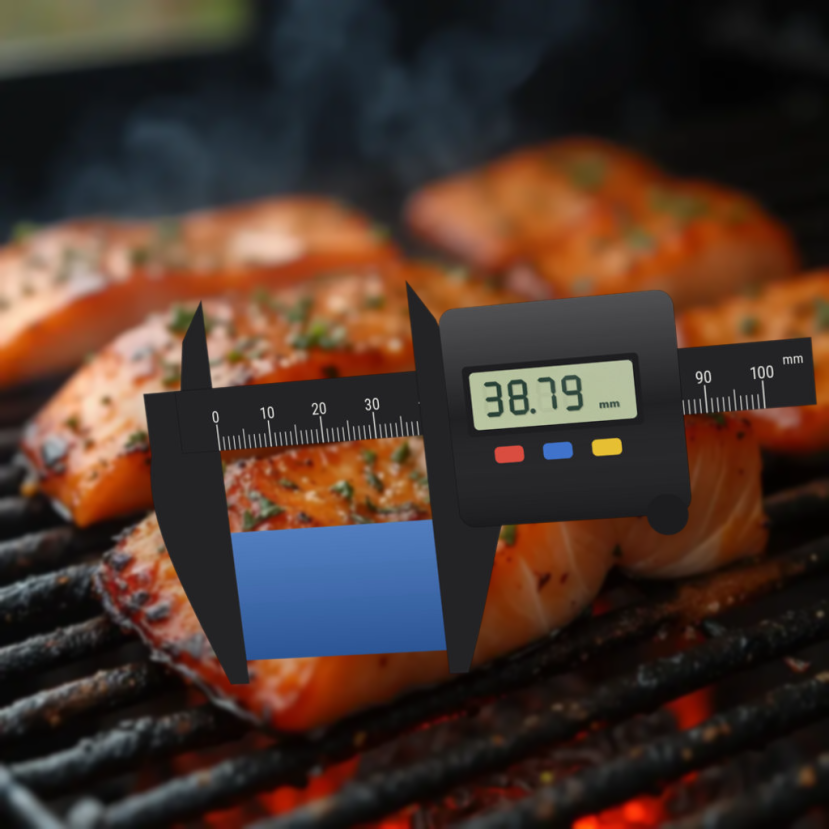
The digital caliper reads 38.79 mm
